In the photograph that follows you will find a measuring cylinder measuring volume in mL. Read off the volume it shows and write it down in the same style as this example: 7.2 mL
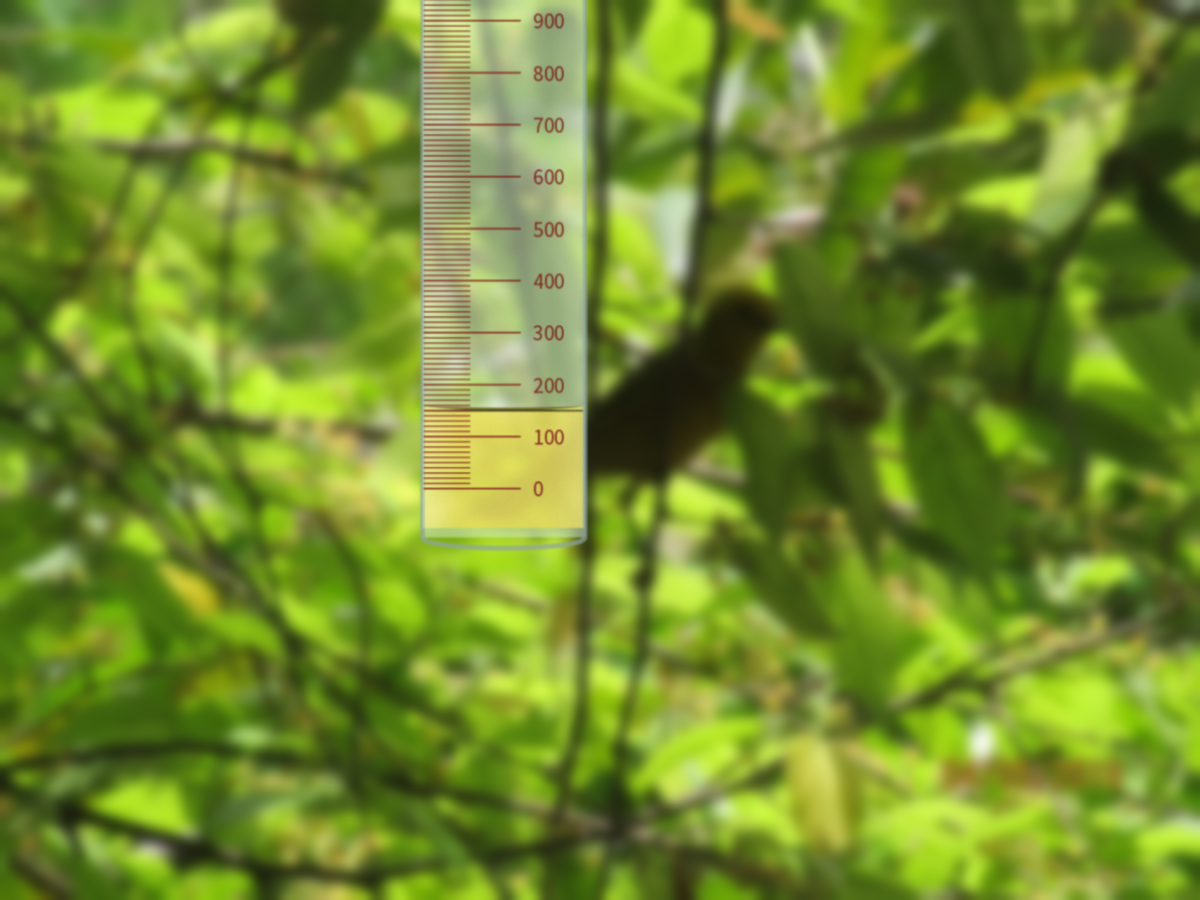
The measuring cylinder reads 150 mL
